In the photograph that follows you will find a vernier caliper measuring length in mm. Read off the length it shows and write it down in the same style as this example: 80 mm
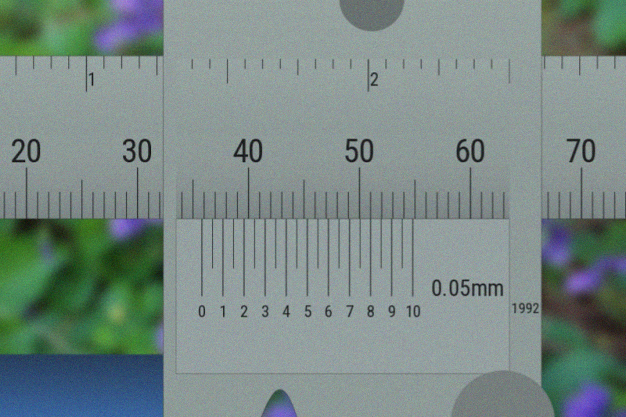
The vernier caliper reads 35.8 mm
